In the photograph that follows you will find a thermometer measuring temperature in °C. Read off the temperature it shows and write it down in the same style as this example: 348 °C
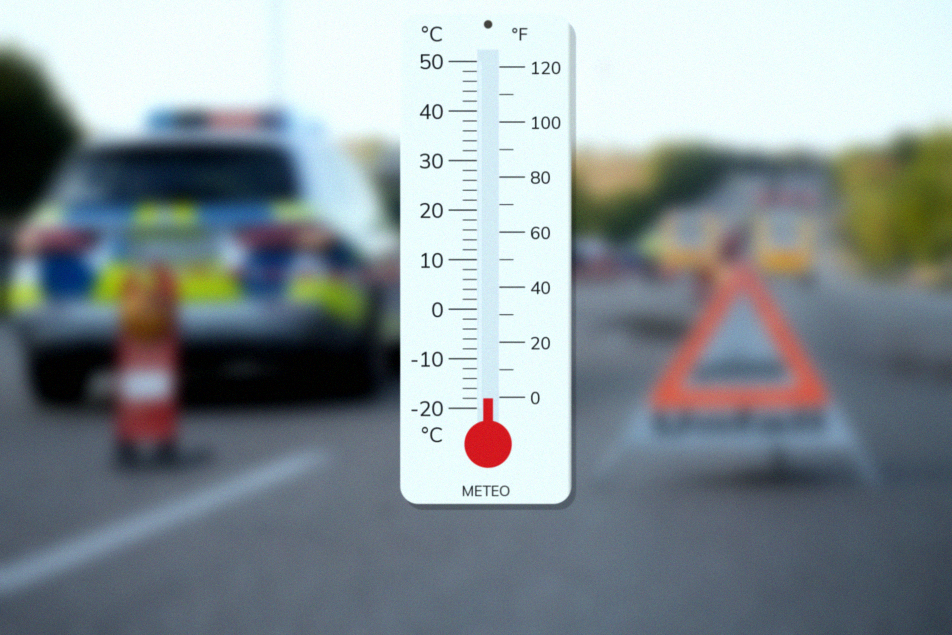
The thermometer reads -18 °C
